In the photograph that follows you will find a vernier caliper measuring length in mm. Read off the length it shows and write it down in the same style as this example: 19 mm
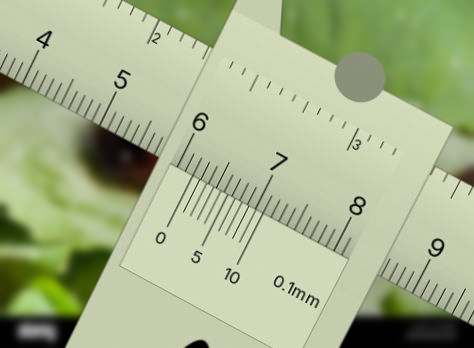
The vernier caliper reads 62.0 mm
